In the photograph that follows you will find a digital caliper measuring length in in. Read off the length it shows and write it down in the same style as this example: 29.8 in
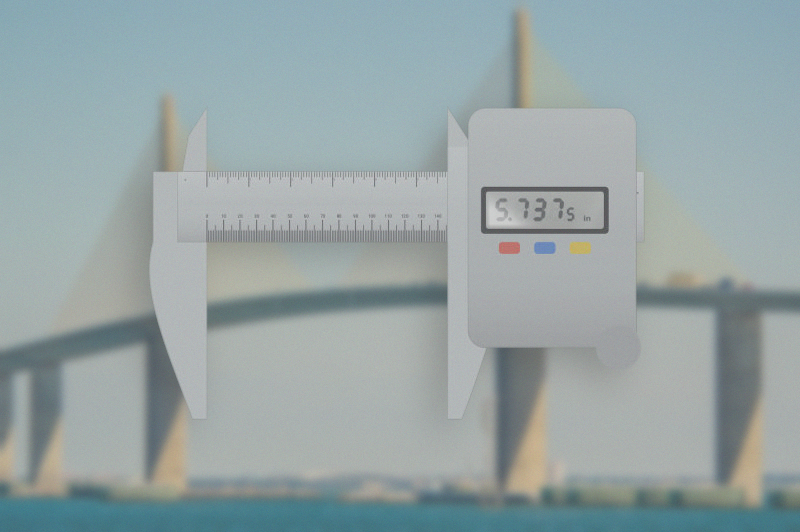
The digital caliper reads 5.7375 in
